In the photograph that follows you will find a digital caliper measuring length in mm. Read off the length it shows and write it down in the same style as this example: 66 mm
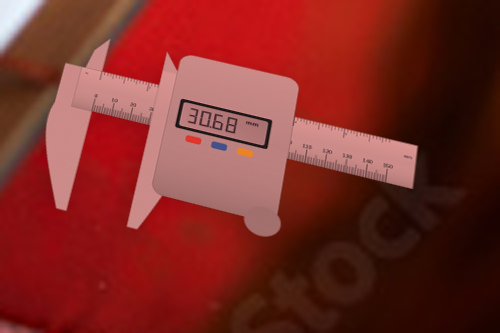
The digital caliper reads 30.68 mm
